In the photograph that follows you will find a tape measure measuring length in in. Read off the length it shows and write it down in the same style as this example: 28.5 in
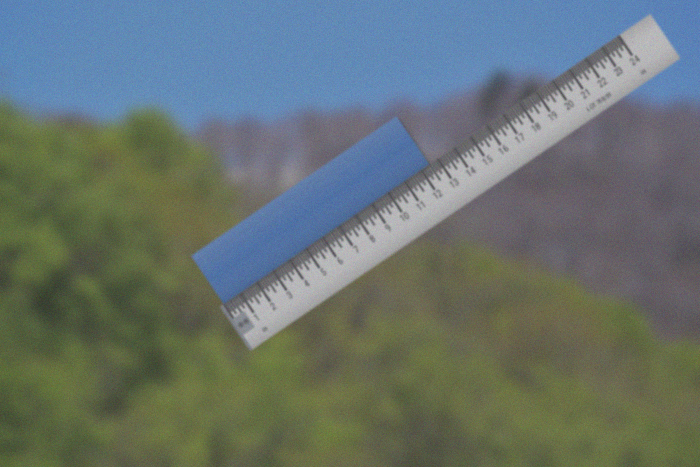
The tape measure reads 12.5 in
